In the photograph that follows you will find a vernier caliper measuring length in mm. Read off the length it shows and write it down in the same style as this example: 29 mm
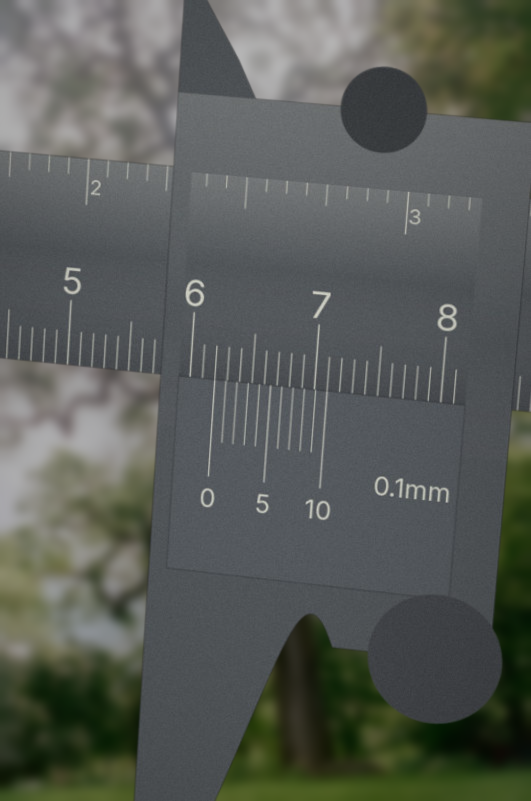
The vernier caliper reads 62.0 mm
